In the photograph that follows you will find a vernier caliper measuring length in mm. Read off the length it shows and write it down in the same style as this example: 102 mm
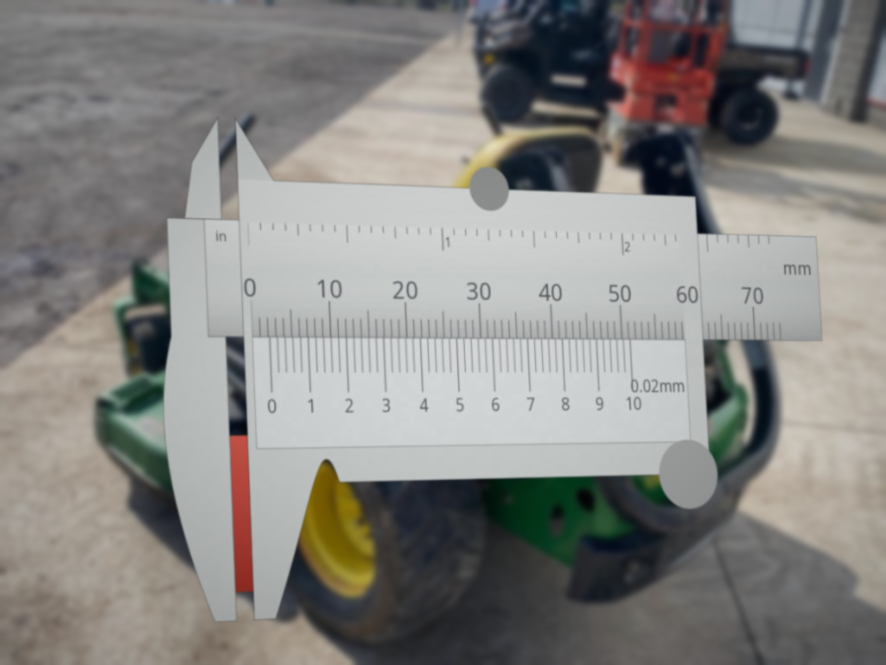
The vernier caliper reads 2.2 mm
